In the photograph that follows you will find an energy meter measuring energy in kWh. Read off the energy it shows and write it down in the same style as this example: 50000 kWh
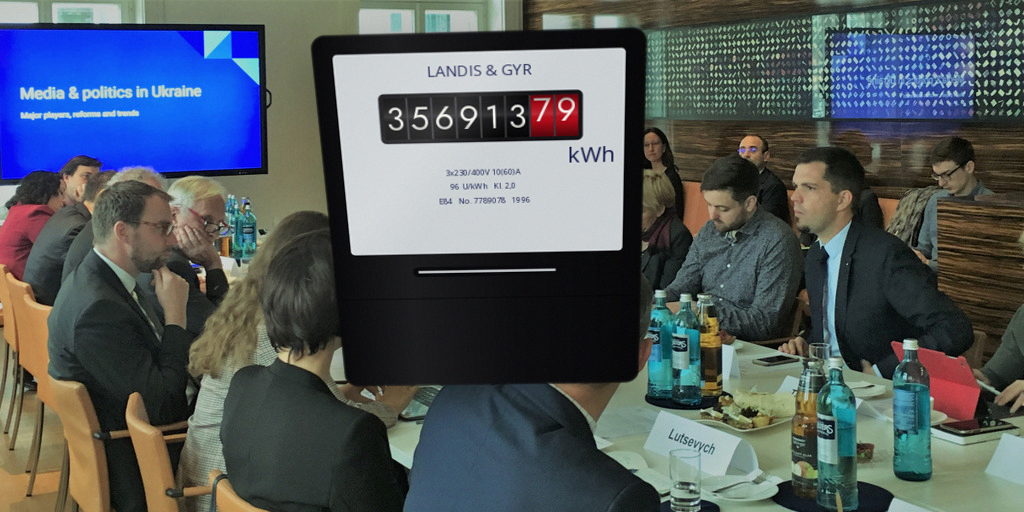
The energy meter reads 356913.79 kWh
